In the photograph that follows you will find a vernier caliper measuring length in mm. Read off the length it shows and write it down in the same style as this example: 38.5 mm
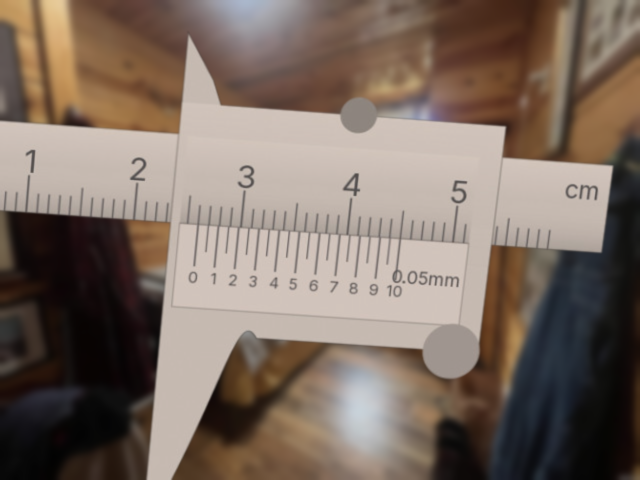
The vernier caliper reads 26.0 mm
